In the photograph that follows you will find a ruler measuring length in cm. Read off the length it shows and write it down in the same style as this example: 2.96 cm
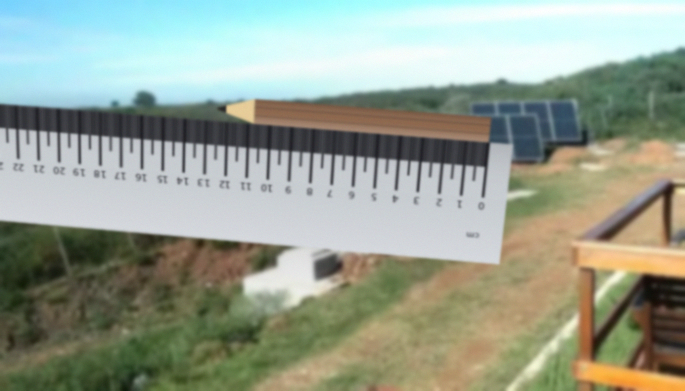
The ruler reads 12.5 cm
